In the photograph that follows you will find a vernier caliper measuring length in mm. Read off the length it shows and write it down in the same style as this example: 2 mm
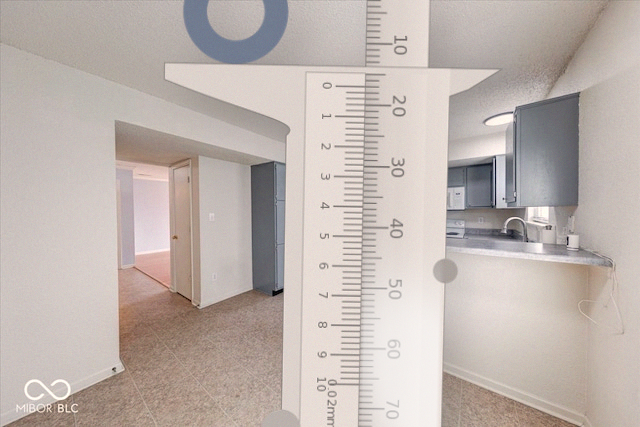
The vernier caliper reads 17.0 mm
